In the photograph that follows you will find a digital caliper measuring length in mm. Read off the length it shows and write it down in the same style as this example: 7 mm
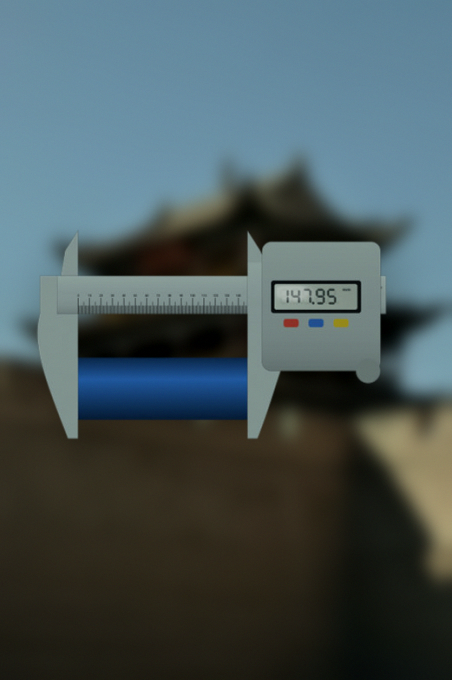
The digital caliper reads 147.95 mm
